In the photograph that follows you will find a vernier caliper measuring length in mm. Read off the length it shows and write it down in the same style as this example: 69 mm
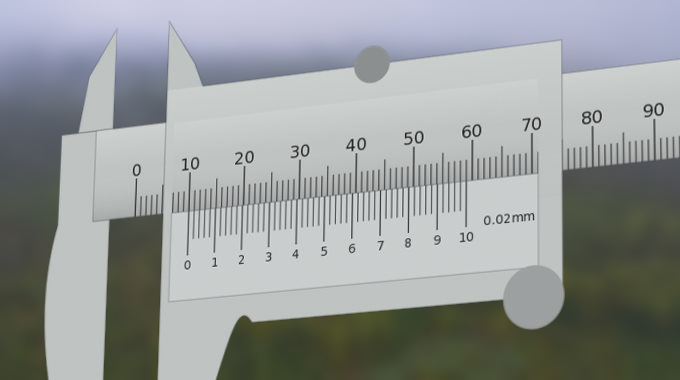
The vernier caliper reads 10.0 mm
